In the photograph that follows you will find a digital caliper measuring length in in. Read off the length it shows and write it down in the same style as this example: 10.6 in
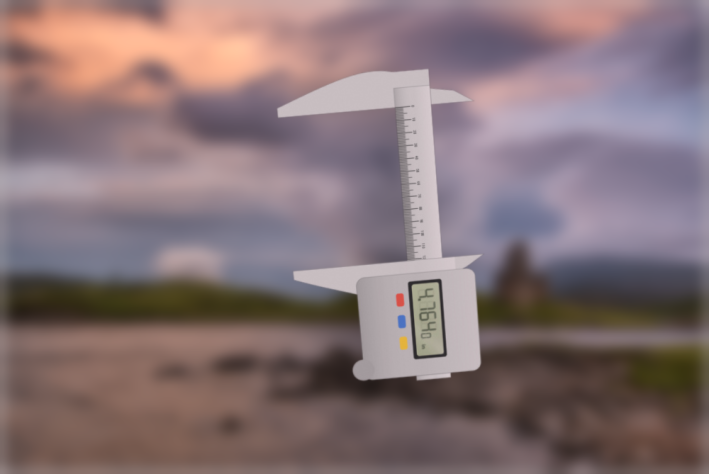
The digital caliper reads 4.7640 in
